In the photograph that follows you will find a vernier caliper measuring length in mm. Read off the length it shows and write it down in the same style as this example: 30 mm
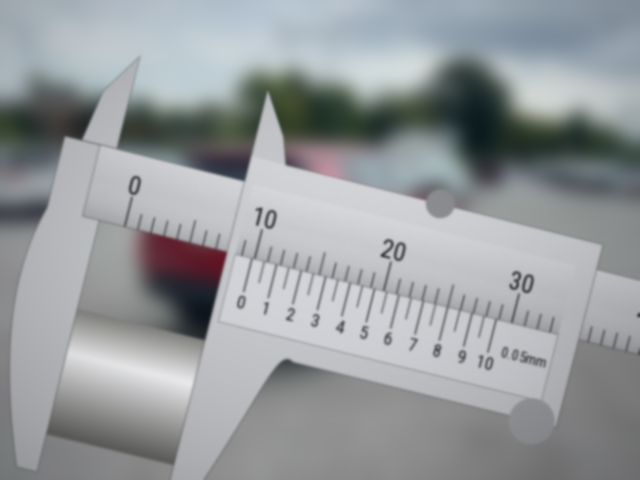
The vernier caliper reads 9.8 mm
